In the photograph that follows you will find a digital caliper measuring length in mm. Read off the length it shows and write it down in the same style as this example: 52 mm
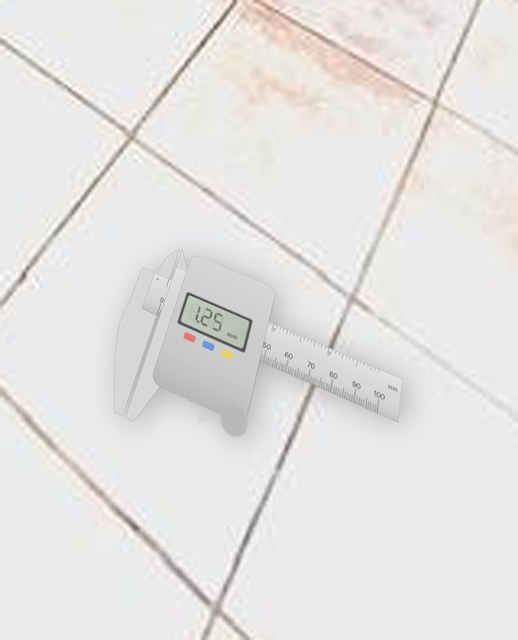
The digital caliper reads 1.25 mm
